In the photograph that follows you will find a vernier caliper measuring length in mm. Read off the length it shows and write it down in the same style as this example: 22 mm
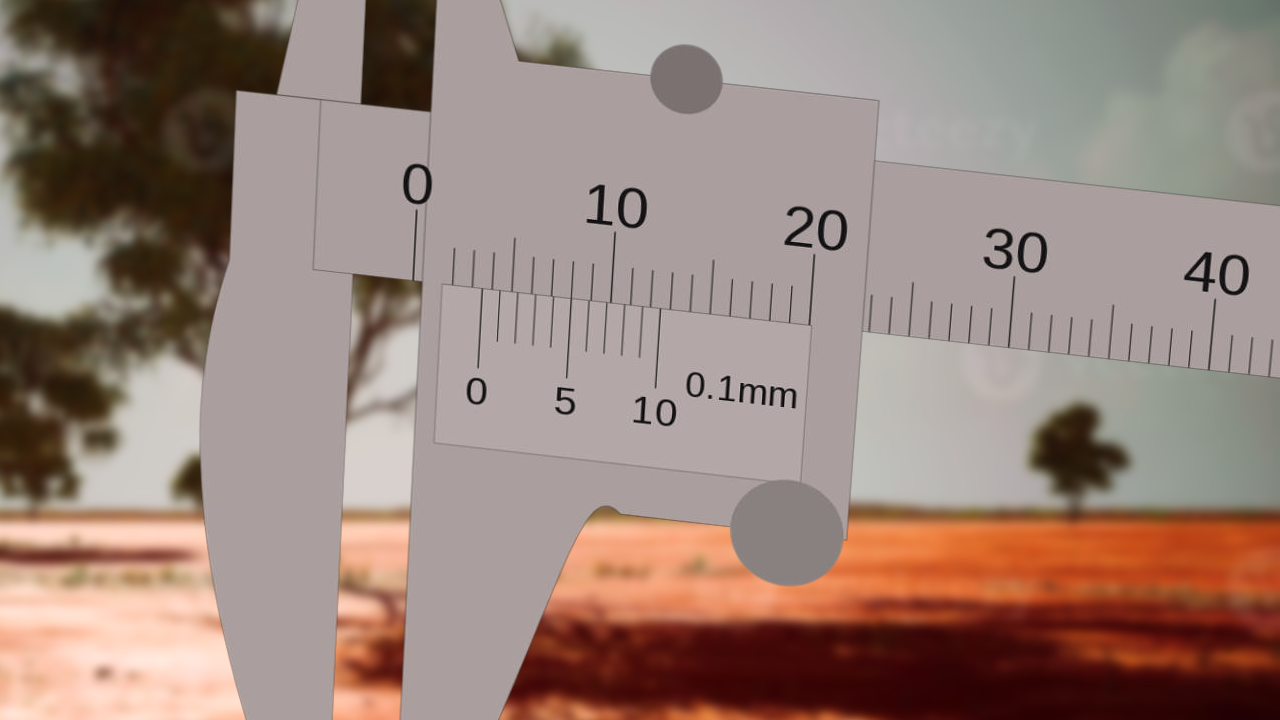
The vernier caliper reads 3.5 mm
